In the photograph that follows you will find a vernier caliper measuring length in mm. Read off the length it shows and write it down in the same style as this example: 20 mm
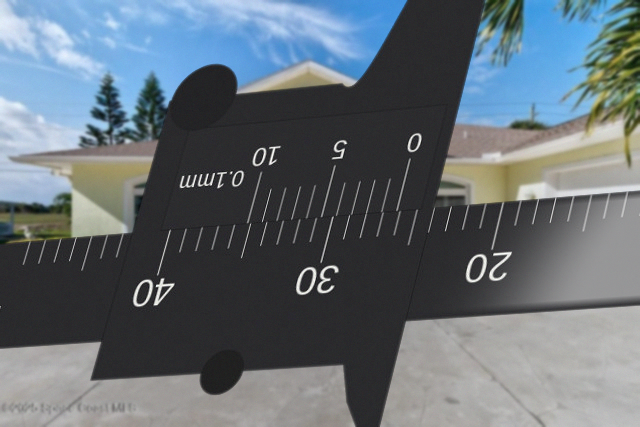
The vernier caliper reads 26.2 mm
